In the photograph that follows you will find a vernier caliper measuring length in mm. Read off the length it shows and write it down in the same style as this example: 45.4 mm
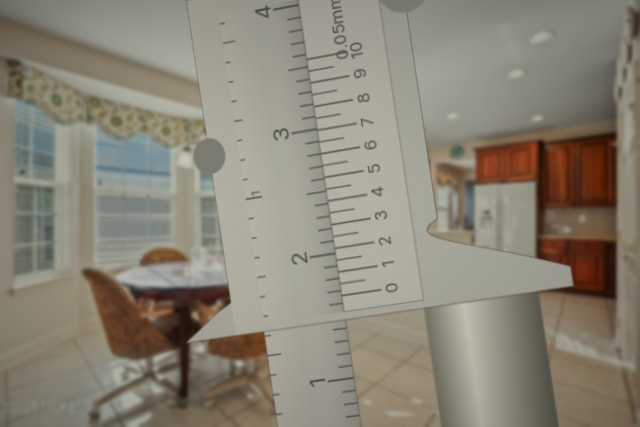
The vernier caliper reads 16.6 mm
